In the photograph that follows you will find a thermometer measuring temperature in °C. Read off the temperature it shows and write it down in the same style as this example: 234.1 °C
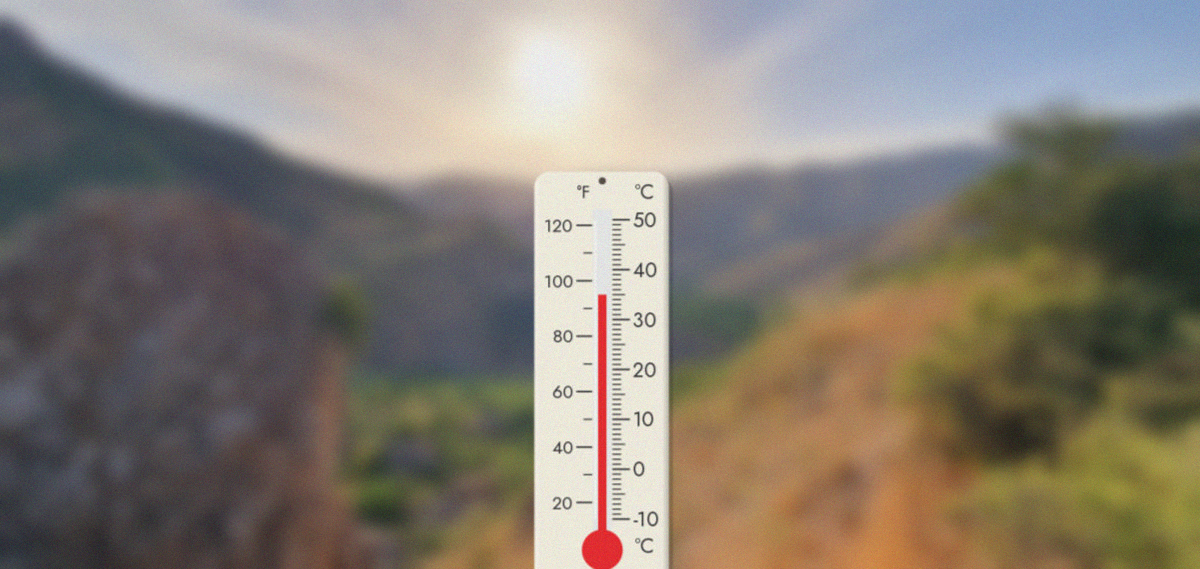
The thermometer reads 35 °C
